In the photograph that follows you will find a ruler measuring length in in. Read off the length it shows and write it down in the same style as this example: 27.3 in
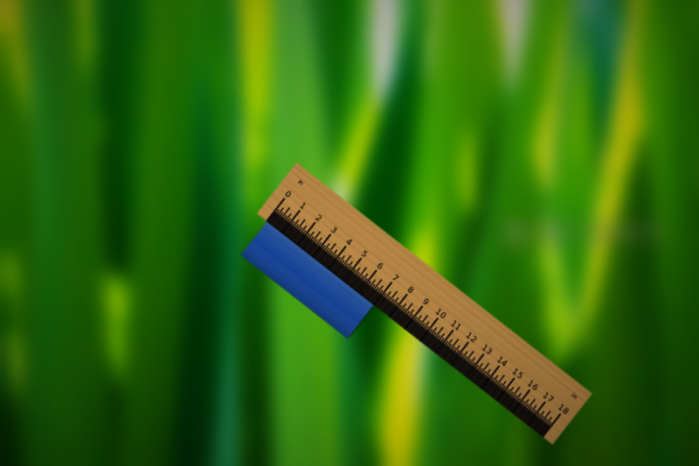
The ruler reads 7 in
